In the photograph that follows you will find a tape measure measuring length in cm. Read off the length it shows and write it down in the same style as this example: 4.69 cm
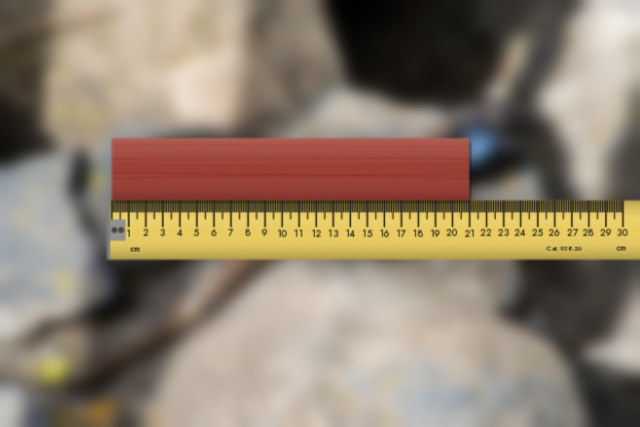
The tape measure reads 21 cm
